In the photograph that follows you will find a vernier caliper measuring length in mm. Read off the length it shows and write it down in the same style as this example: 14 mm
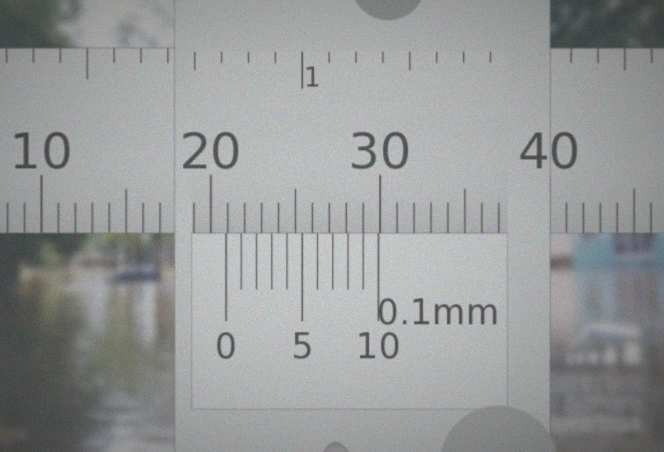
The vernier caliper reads 20.9 mm
